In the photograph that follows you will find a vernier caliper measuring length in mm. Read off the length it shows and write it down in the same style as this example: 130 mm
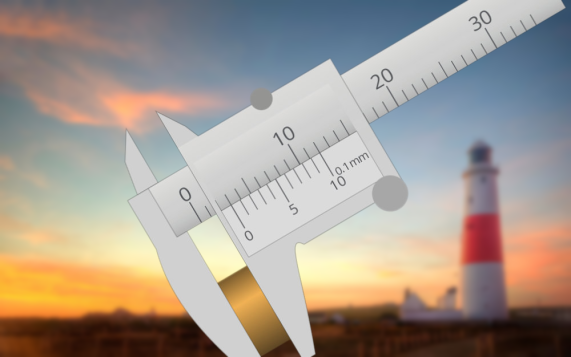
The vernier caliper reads 3.0 mm
